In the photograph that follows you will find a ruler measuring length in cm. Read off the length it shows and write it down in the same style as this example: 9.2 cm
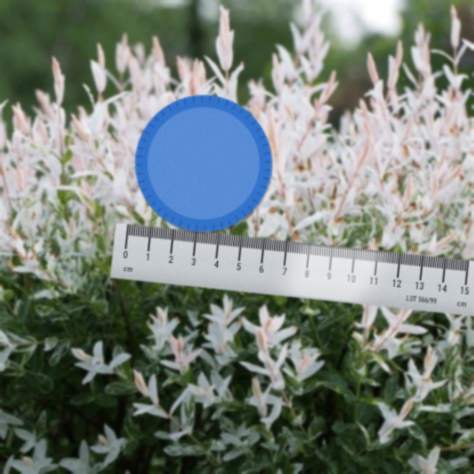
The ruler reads 6 cm
